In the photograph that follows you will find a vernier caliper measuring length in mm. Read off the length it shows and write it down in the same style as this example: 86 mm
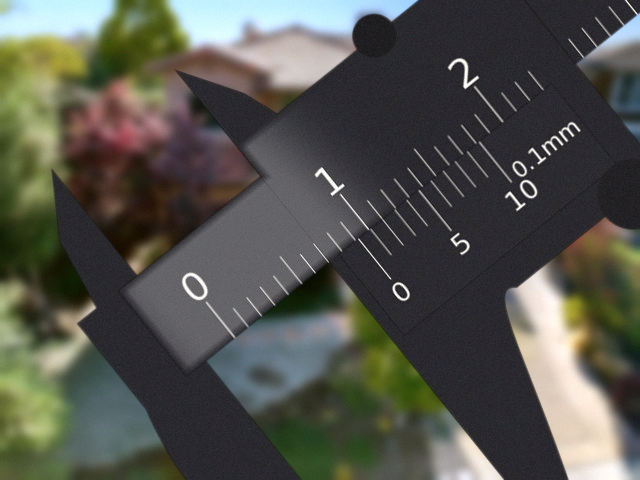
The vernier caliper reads 9.2 mm
